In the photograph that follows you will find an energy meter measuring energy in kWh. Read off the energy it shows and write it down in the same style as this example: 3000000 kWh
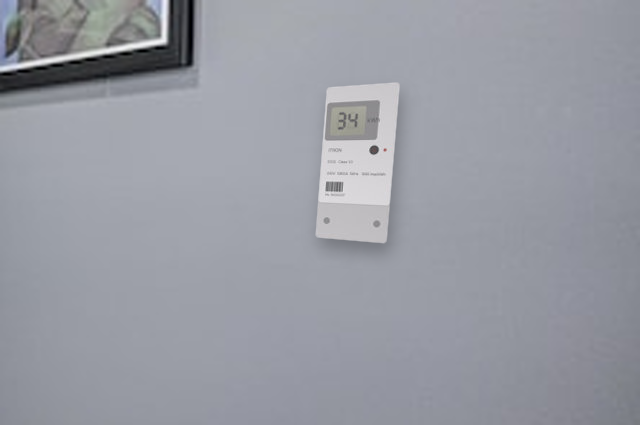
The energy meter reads 34 kWh
